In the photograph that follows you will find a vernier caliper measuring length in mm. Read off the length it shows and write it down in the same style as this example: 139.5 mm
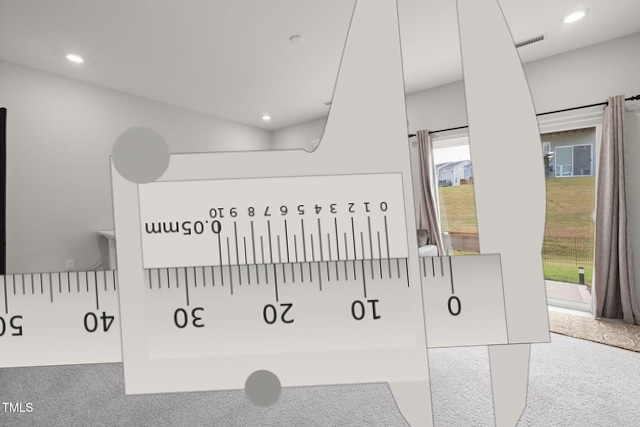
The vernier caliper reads 7.0 mm
